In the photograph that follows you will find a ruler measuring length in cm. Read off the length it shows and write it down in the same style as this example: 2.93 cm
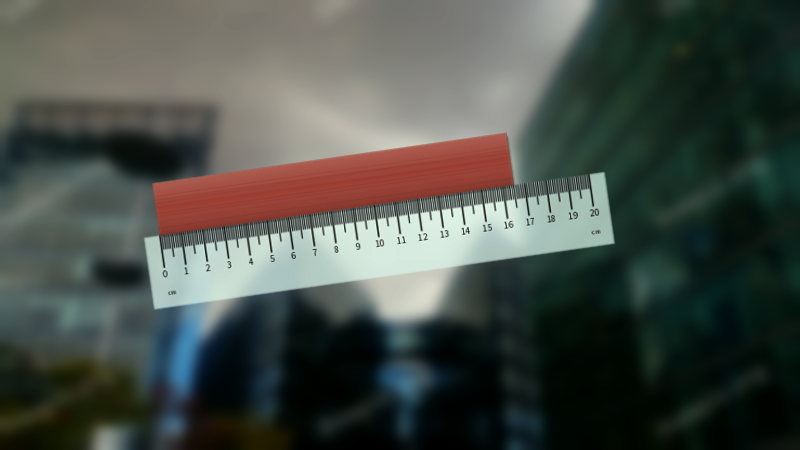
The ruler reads 16.5 cm
